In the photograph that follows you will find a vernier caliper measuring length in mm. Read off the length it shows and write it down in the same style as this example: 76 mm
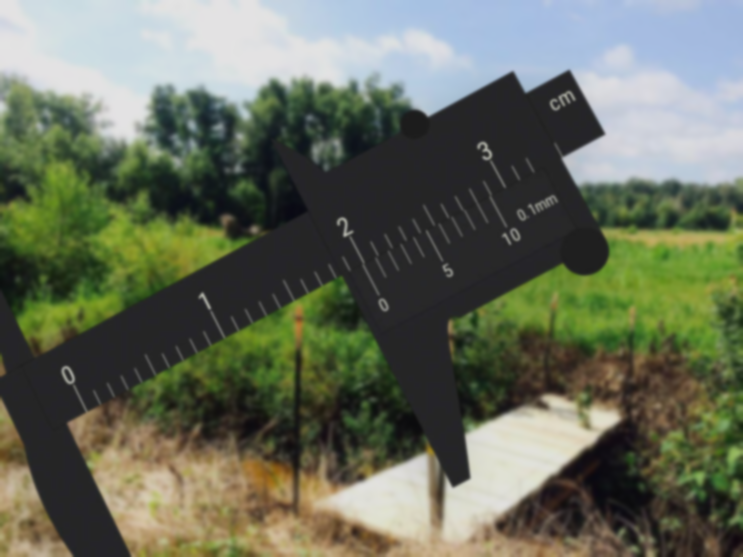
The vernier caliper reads 19.9 mm
